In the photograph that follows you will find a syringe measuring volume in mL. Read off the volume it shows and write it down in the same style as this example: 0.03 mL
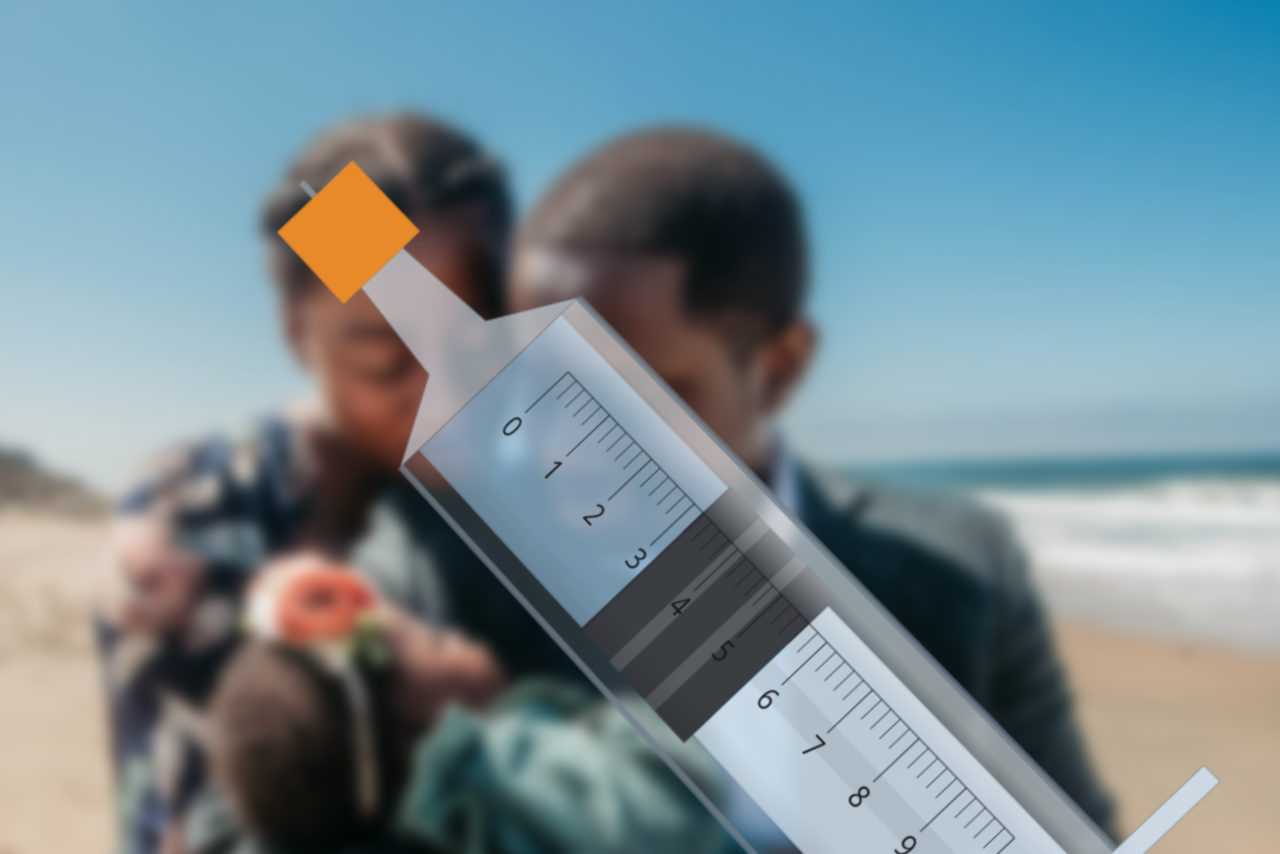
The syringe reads 3.2 mL
